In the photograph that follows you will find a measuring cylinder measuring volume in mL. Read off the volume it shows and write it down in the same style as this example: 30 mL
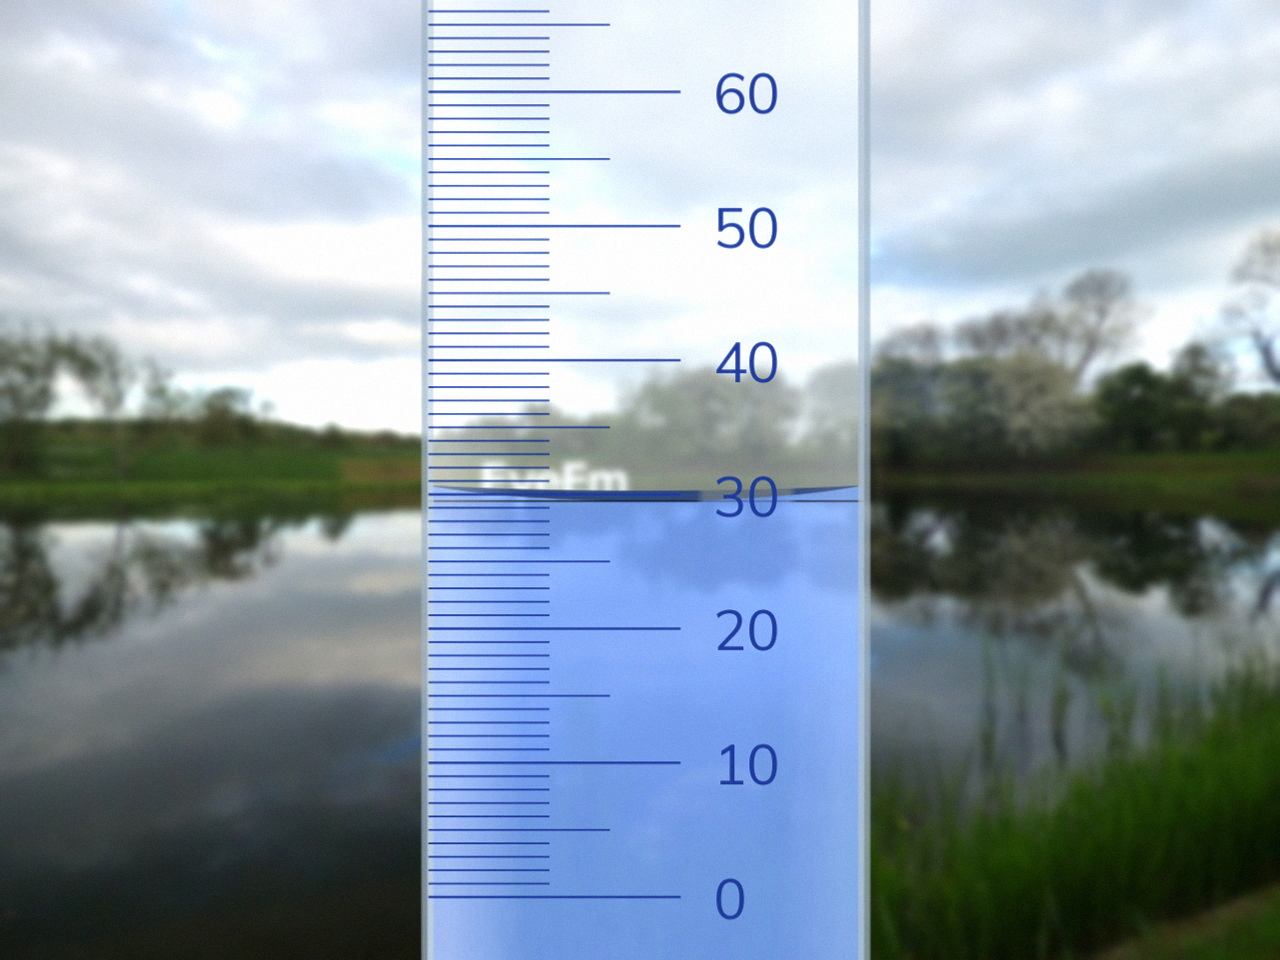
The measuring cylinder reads 29.5 mL
